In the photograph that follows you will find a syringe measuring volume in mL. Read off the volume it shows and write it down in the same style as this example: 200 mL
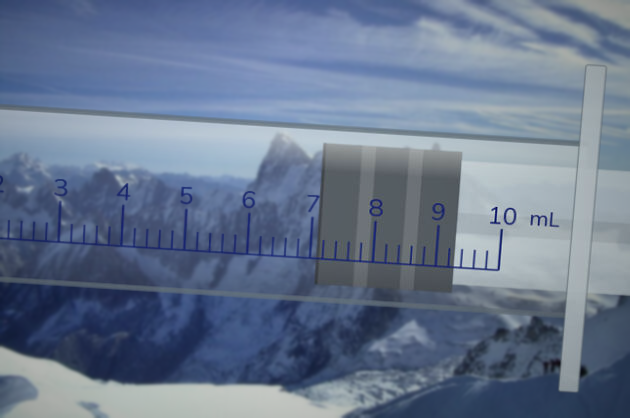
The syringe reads 7.1 mL
